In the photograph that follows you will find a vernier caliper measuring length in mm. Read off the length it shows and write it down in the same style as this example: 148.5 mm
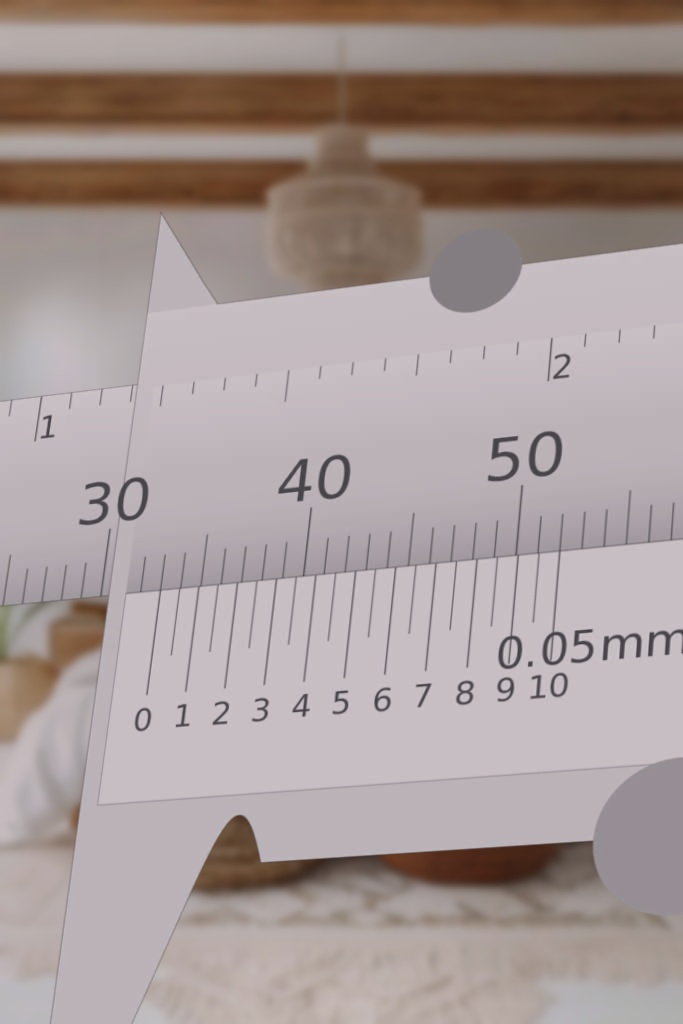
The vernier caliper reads 33.0 mm
